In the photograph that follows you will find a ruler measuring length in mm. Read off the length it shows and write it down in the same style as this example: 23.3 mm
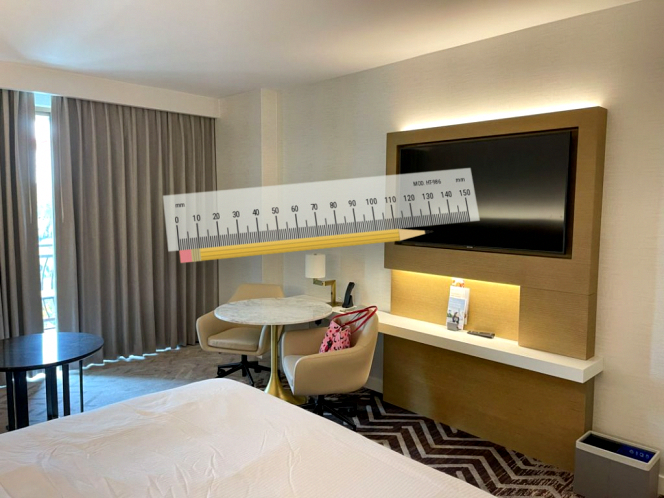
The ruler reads 130 mm
